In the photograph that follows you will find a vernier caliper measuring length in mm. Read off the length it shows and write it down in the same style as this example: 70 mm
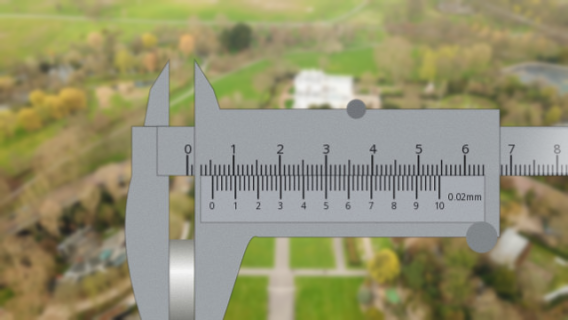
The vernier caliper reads 5.5 mm
